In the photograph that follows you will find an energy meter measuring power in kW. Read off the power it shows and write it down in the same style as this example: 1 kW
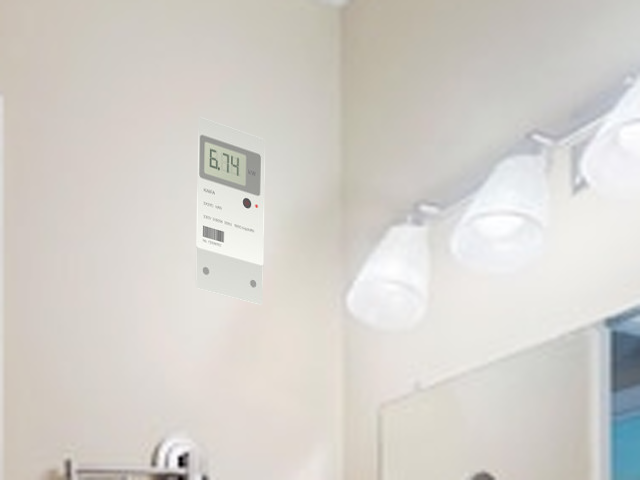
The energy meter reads 6.74 kW
